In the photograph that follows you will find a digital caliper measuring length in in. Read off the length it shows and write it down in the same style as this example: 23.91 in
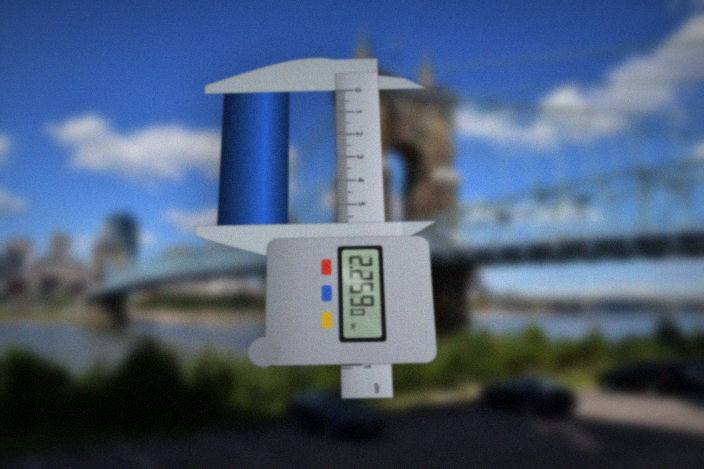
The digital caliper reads 2.2590 in
